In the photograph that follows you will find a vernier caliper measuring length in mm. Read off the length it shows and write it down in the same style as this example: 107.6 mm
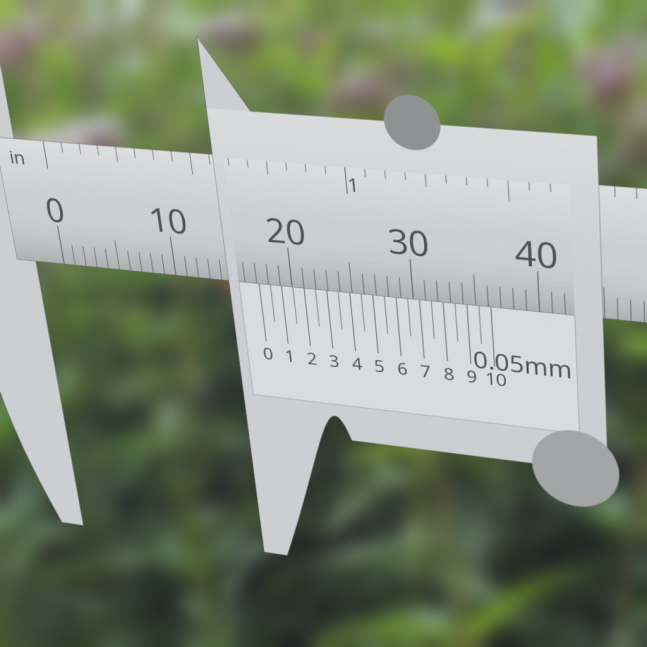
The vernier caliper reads 17.2 mm
